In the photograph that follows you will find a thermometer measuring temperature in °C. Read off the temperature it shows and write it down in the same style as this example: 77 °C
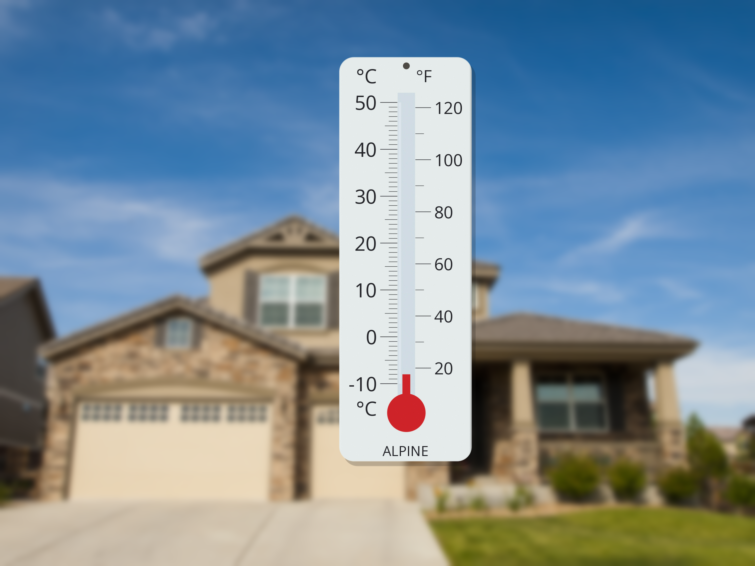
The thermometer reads -8 °C
